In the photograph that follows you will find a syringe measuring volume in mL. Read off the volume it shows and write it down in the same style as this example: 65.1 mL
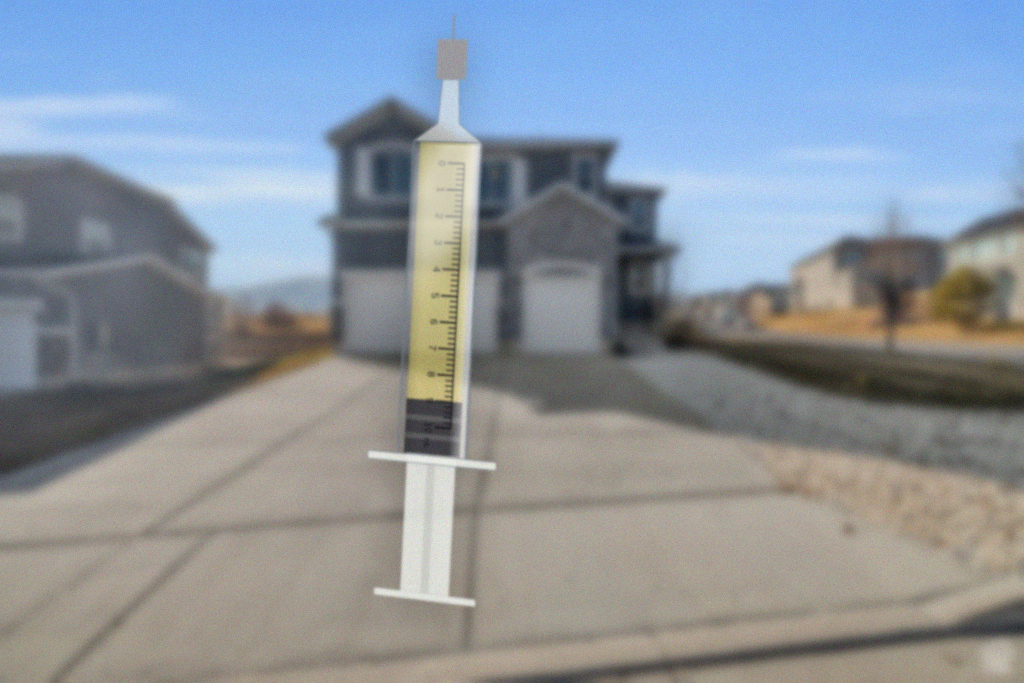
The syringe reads 9 mL
